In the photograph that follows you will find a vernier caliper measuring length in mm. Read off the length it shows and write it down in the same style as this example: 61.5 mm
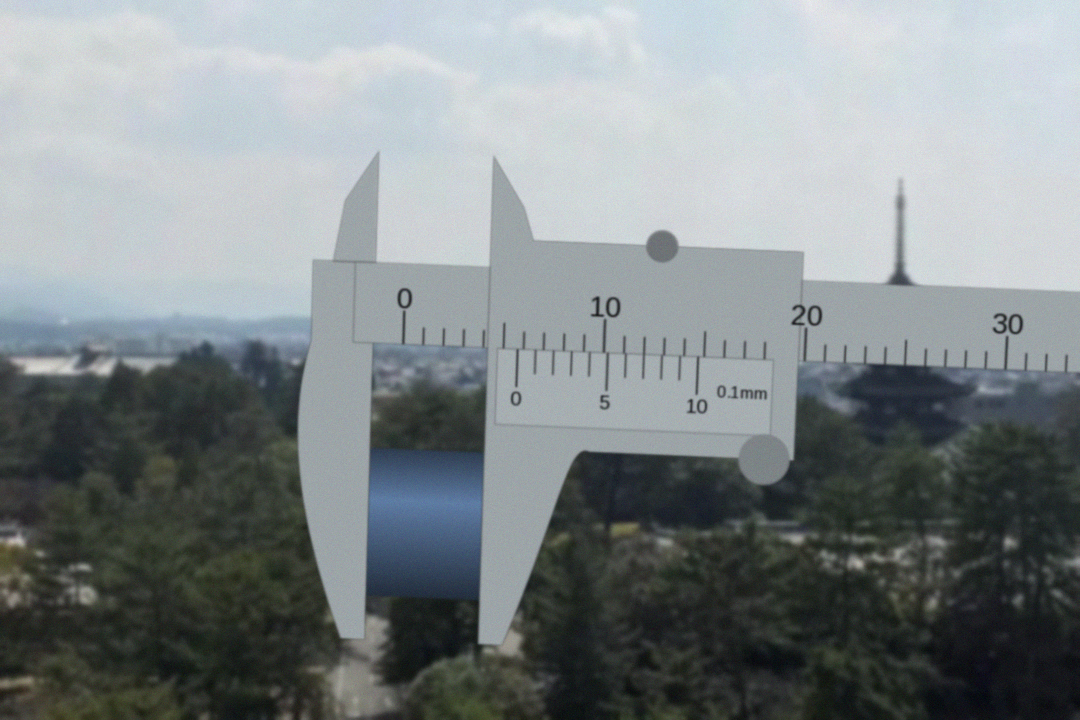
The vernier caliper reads 5.7 mm
